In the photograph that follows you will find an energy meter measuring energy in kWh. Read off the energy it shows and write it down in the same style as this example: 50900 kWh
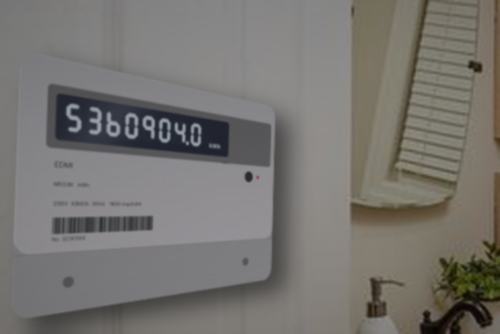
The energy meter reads 5360904.0 kWh
